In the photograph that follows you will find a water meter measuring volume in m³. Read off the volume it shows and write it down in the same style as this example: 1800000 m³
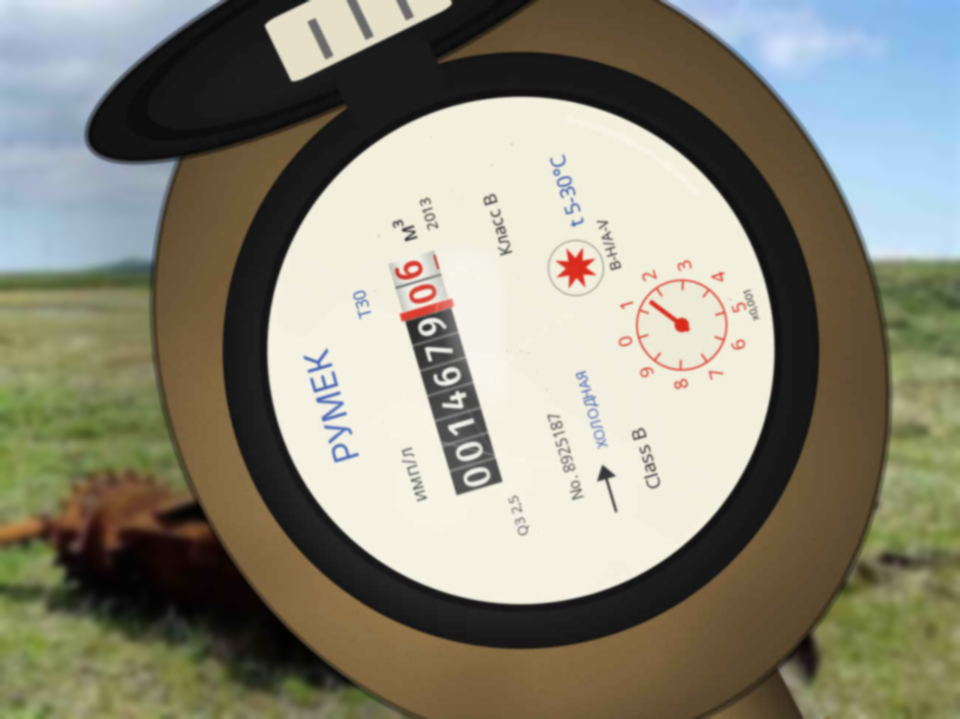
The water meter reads 14679.061 m³
